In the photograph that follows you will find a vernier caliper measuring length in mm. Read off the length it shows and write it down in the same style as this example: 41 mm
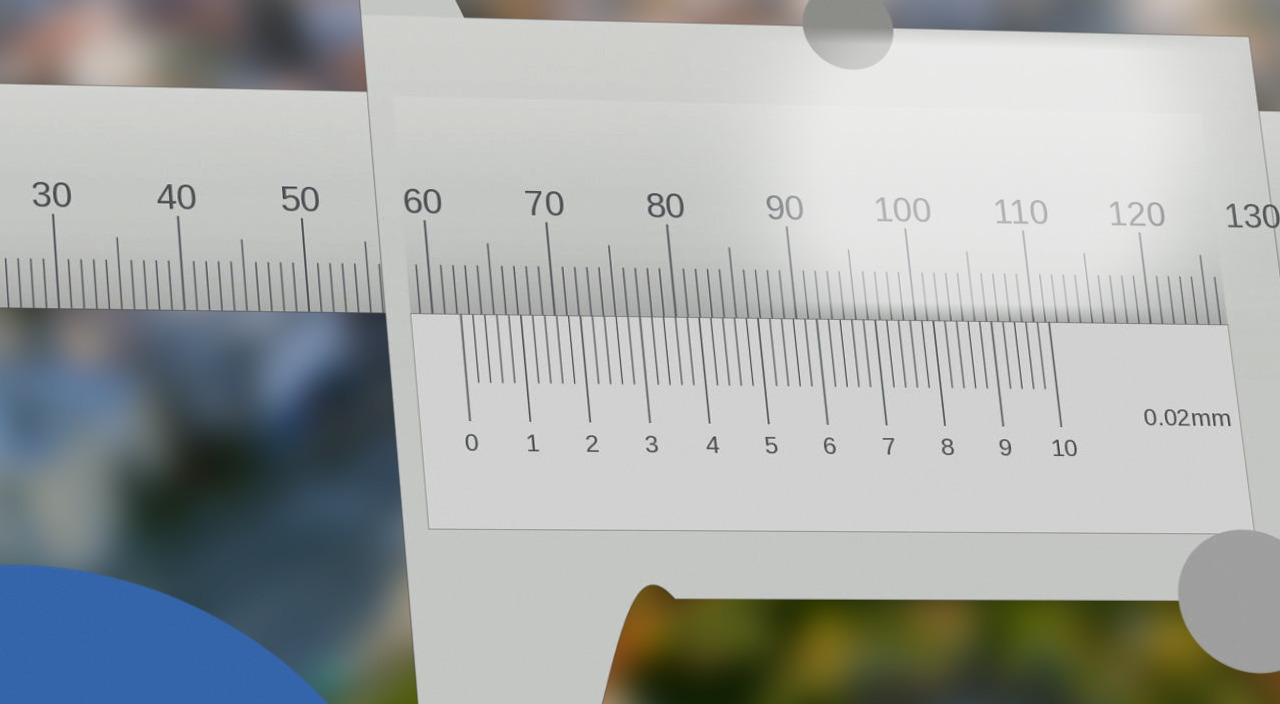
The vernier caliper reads 62.3 mm
